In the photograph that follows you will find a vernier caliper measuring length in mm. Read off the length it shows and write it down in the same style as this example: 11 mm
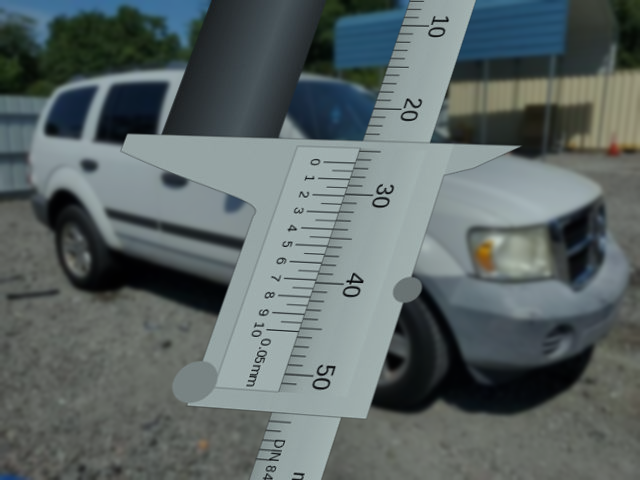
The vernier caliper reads 26.4 mm
